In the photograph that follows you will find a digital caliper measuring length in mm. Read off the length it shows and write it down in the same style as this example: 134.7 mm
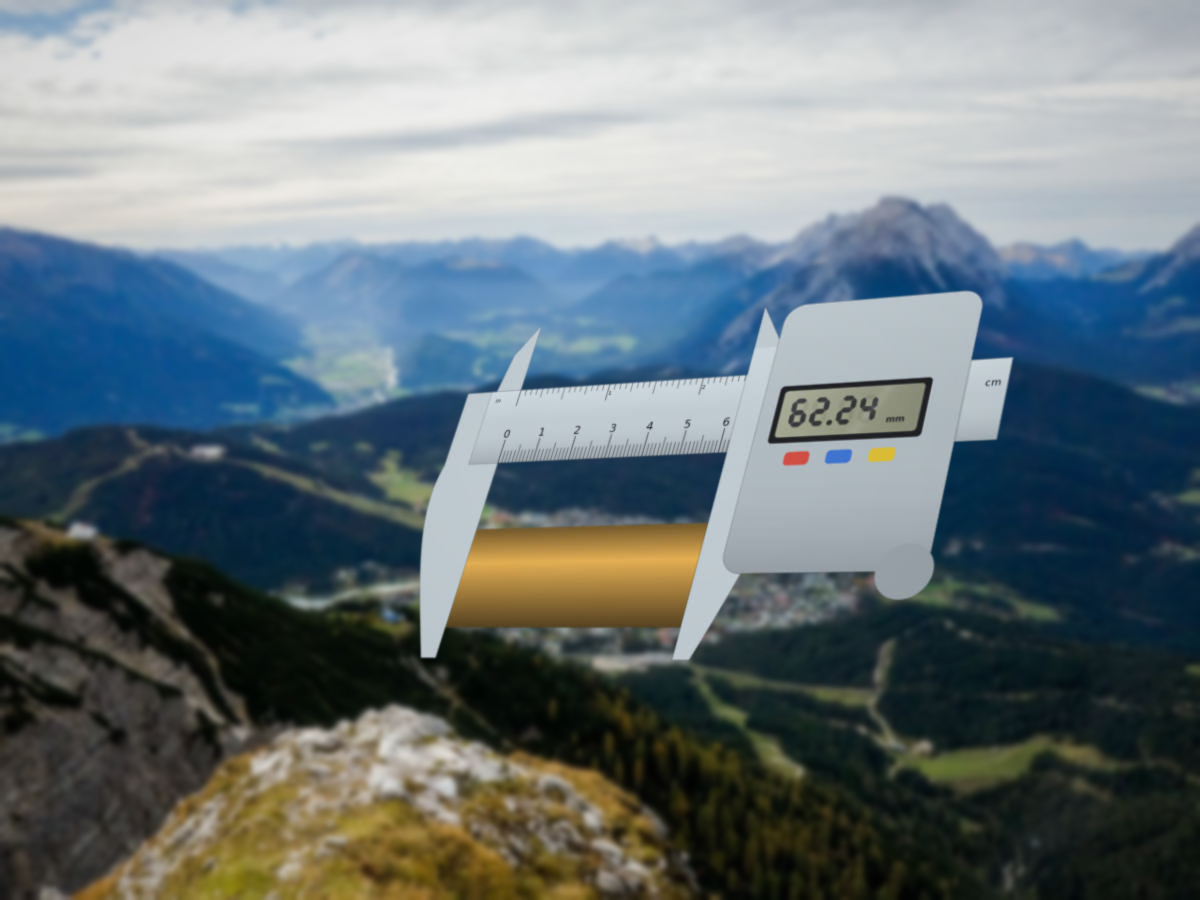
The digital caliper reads 62.24 mm
